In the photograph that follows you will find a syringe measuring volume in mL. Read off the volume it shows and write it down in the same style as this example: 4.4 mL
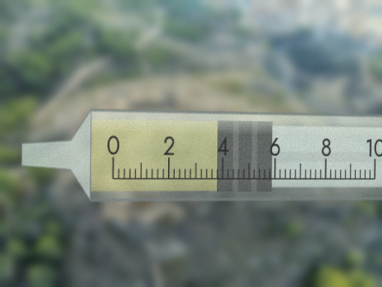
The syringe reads 3.8 mL
